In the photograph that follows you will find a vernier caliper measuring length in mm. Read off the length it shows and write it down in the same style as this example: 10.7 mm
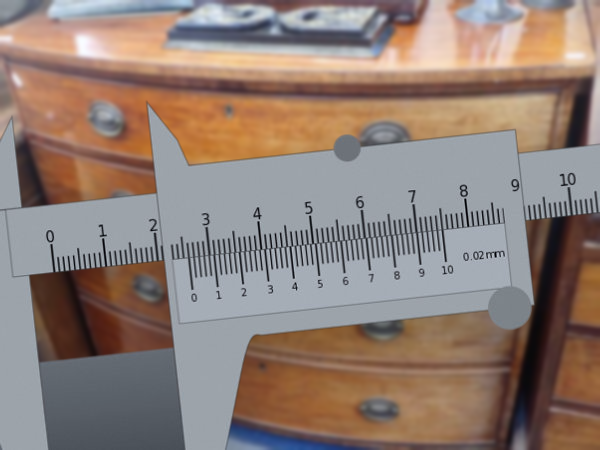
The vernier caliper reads 26.0 mm
